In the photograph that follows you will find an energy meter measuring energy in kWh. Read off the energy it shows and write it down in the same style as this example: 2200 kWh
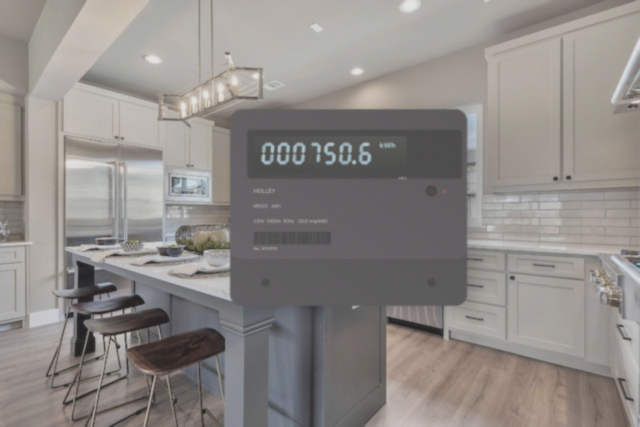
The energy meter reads 750.6 kWh
